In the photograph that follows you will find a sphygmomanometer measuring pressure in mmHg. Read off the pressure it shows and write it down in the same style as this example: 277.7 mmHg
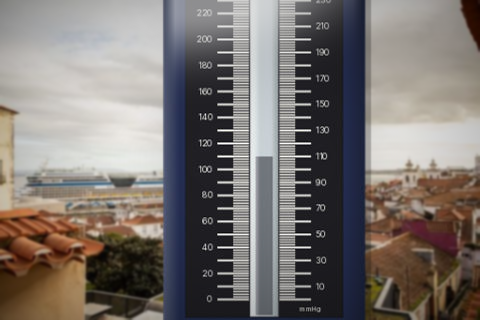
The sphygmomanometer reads 110 mmHg
